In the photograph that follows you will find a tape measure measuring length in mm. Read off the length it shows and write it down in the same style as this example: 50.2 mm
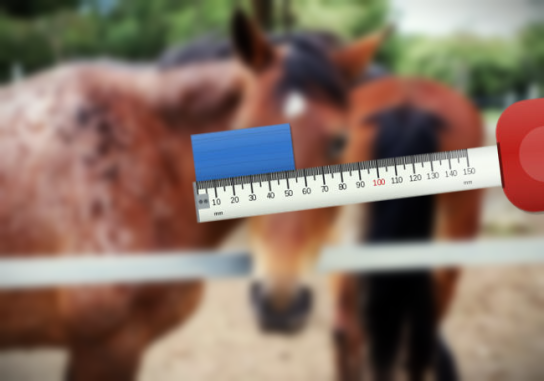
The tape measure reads 55 mm
